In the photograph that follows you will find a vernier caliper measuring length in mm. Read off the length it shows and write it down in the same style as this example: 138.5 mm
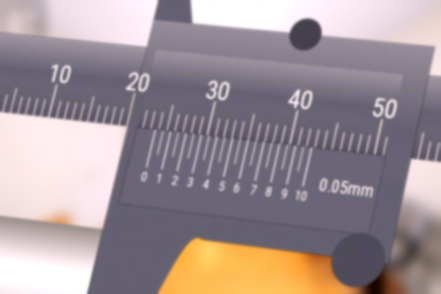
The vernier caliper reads 23.6 mm
